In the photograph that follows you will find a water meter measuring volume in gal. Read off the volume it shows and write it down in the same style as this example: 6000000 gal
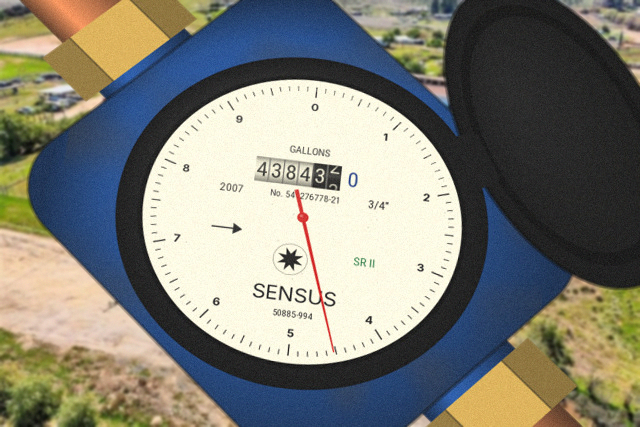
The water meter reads 4384324.5 gal
